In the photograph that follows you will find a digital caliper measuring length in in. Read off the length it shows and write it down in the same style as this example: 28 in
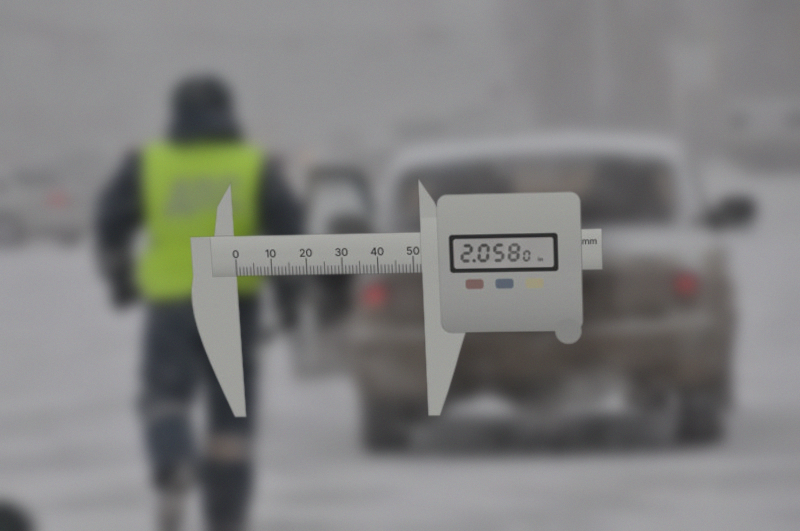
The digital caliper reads 2.0580 in
